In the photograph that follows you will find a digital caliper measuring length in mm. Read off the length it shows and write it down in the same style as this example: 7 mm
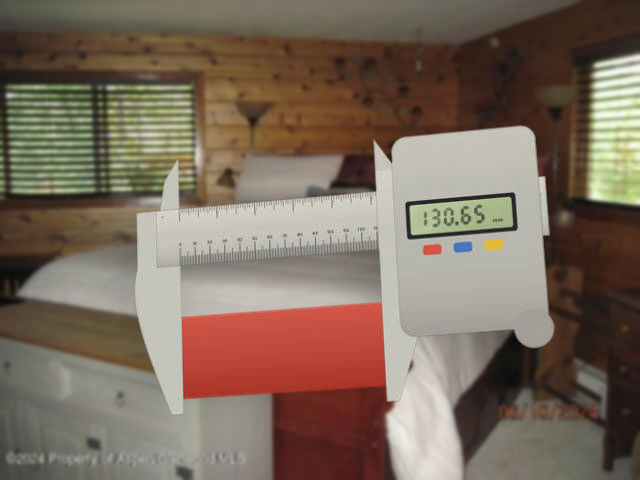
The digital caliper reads 130.65 mm
